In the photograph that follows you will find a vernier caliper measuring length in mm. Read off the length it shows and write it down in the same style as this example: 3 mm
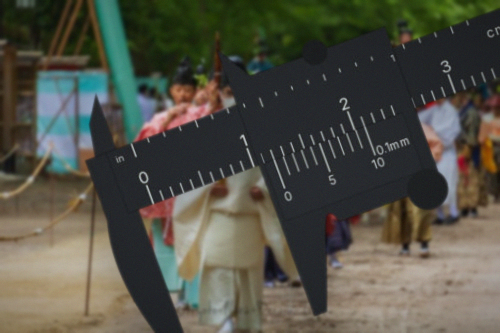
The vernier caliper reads 12.0 mm
